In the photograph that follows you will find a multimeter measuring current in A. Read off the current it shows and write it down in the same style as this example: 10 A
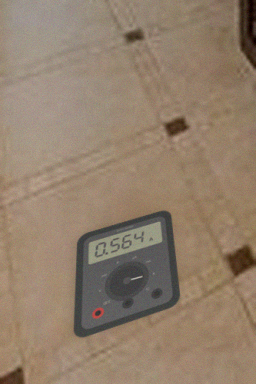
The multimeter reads 0.564 A
